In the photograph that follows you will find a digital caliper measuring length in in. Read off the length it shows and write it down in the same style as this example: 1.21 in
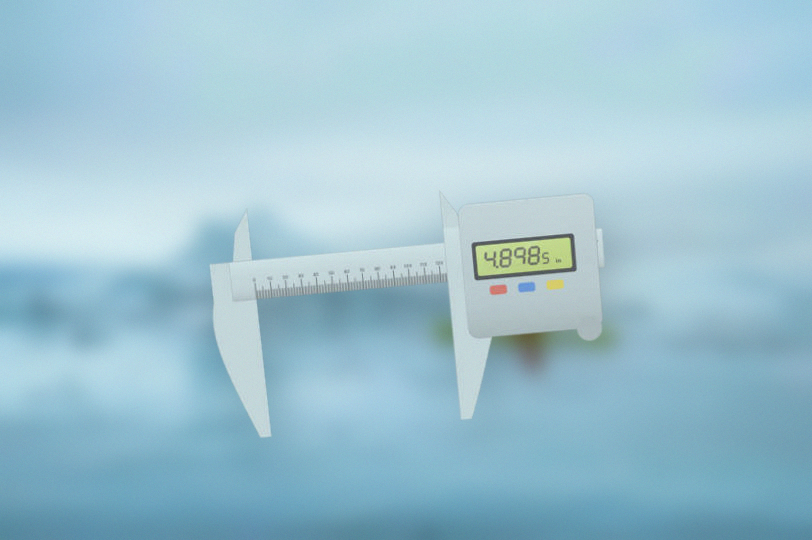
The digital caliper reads 4.8985 in
